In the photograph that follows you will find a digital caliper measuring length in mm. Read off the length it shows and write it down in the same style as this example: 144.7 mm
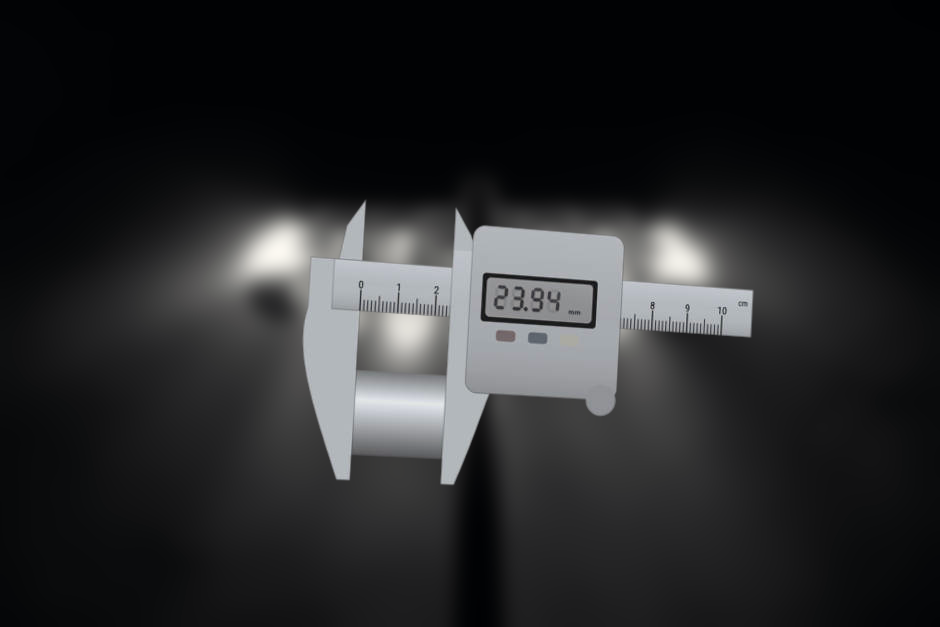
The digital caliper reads 23.94 mm
